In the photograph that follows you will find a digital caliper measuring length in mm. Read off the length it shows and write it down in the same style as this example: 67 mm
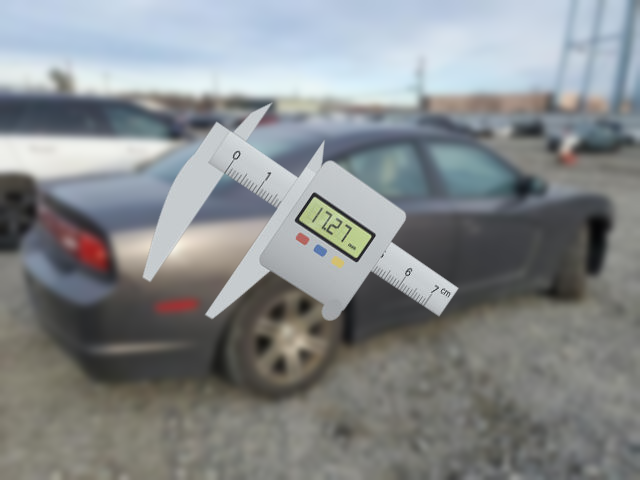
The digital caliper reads 17.27 mm
